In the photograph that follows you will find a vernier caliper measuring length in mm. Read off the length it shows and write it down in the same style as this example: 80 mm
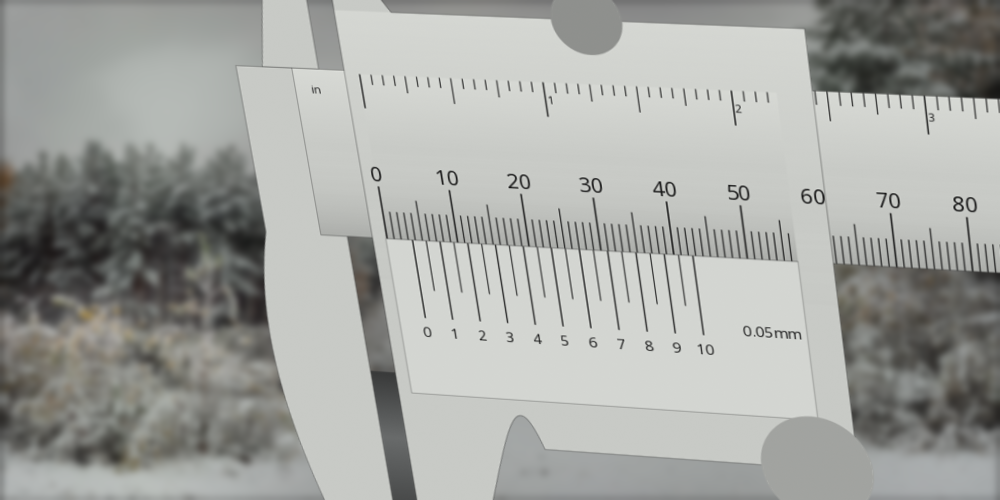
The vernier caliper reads 3.6 mm
